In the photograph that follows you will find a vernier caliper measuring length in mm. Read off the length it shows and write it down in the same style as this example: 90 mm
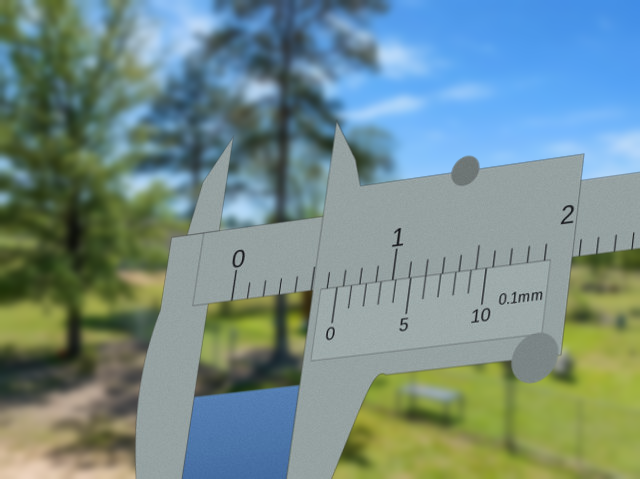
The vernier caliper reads 6.6 mm
